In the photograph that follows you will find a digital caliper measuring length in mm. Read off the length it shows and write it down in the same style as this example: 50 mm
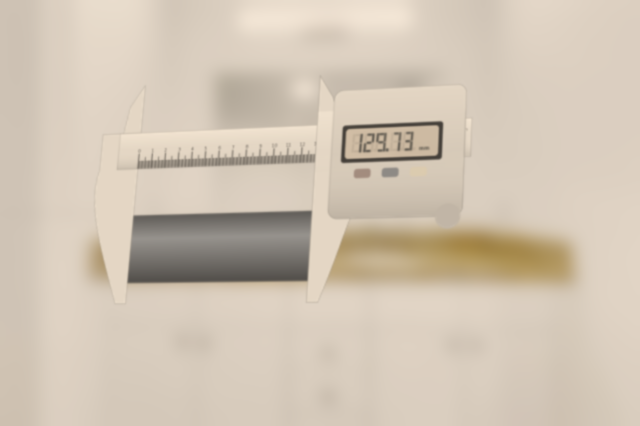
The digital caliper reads 129.73 mm
